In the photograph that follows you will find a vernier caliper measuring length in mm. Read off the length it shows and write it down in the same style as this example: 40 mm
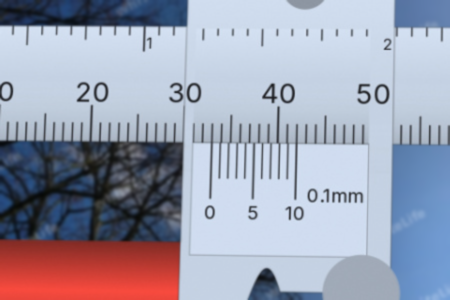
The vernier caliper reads 33.0 mm
